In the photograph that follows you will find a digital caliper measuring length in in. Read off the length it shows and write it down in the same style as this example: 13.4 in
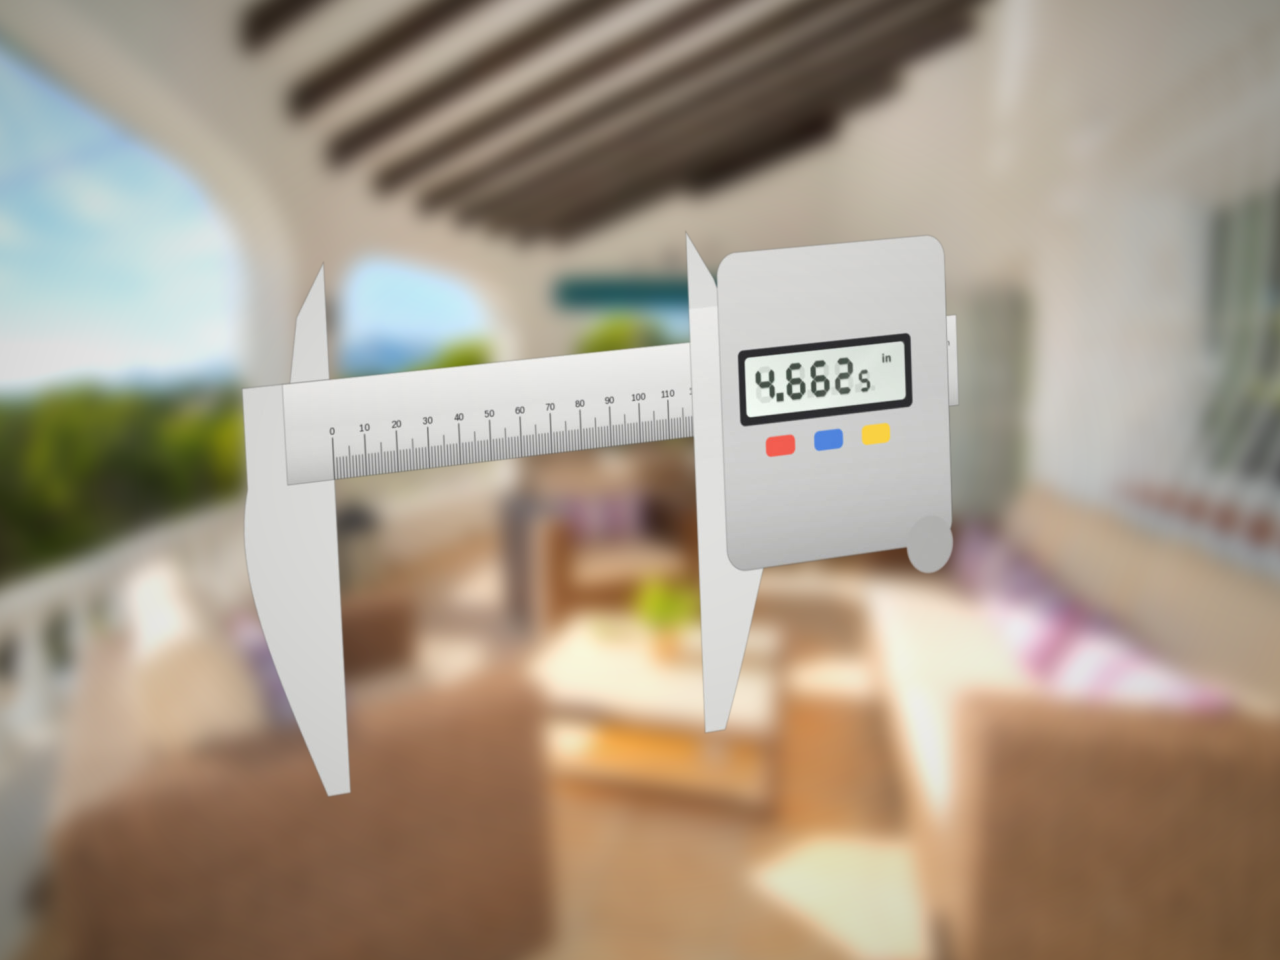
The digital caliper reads 4.6625 in
